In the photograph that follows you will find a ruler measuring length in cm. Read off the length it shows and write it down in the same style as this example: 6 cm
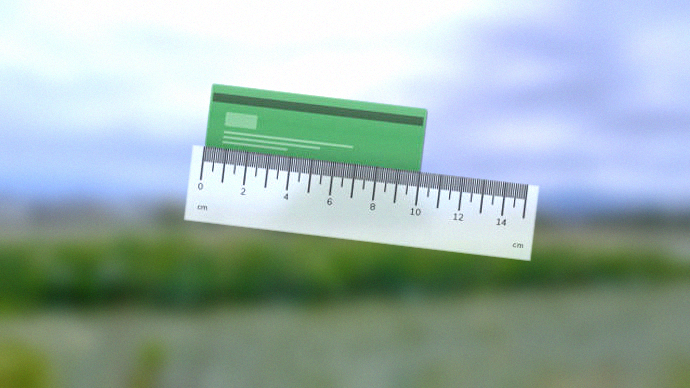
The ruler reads 10 cm
